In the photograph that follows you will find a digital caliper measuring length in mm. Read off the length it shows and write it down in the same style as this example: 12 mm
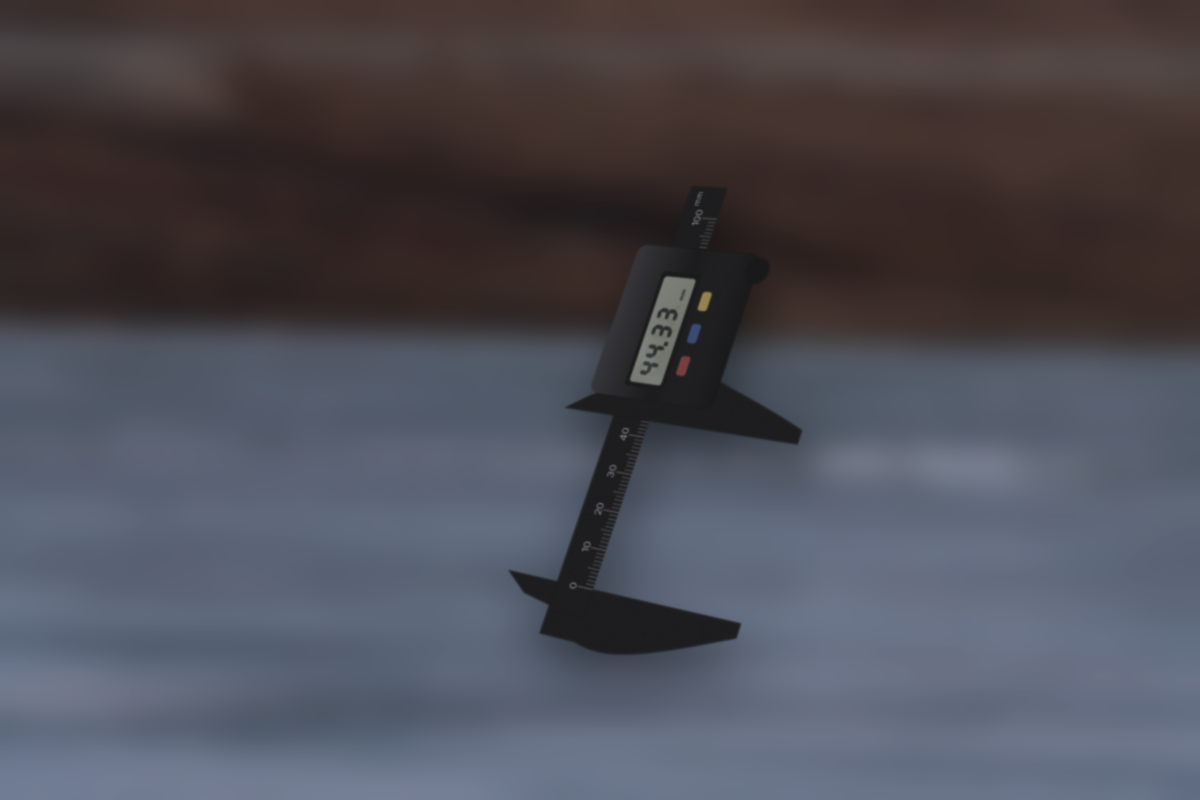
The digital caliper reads 44.33 mm
